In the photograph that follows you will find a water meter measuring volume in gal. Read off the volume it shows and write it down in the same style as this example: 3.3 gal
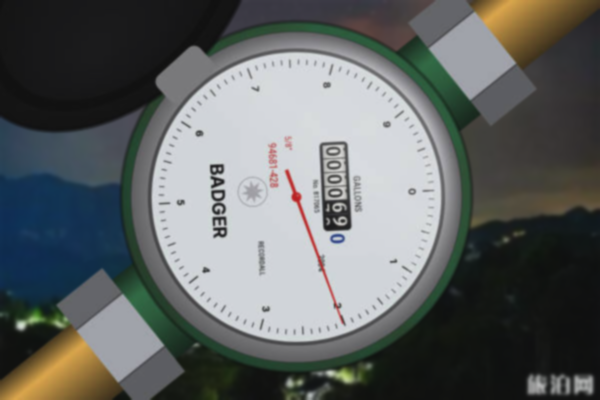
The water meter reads 692.0 gal
